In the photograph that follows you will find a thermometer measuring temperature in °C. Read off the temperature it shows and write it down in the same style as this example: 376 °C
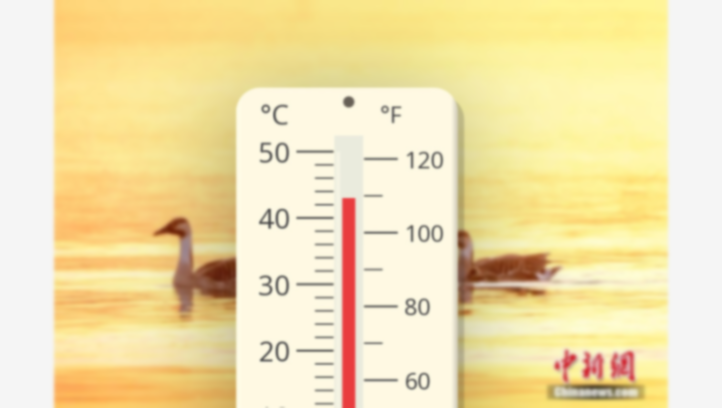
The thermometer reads 43 °C
